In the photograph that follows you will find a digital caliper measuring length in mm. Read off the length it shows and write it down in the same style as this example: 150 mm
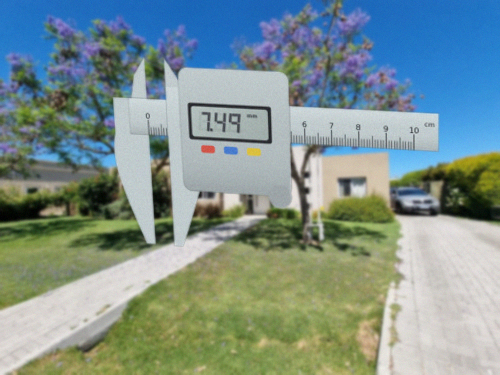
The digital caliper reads 7.49 mm
